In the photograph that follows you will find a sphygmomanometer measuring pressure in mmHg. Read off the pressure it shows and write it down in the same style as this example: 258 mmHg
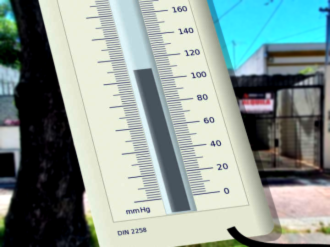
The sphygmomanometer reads 110 mmHg
